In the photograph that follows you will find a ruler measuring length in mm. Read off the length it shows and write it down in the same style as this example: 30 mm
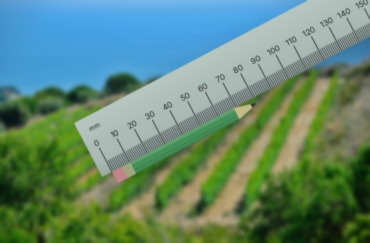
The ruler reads 80 mm
